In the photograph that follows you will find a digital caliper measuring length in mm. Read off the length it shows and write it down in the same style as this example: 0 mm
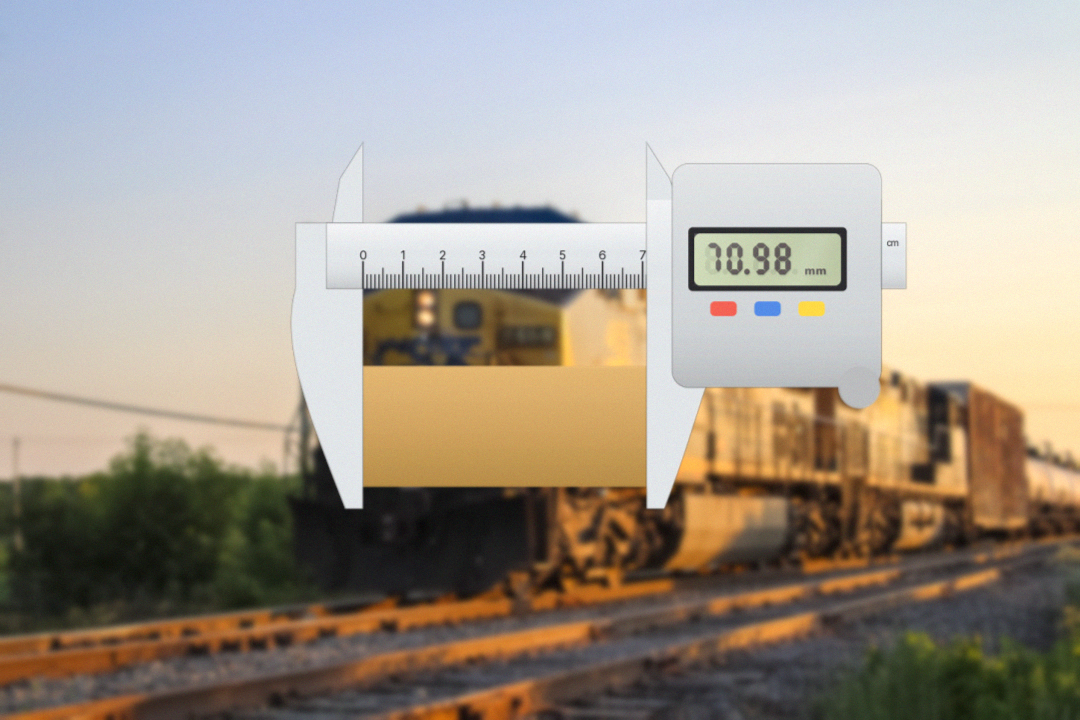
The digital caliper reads 70.98 mm
